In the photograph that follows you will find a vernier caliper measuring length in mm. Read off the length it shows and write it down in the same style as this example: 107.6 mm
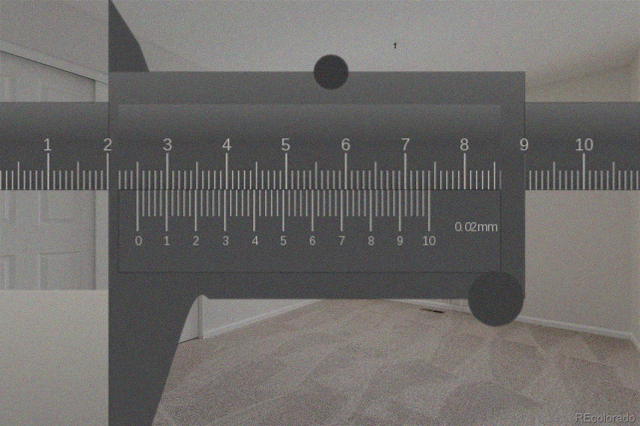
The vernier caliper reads 25.0 mm
